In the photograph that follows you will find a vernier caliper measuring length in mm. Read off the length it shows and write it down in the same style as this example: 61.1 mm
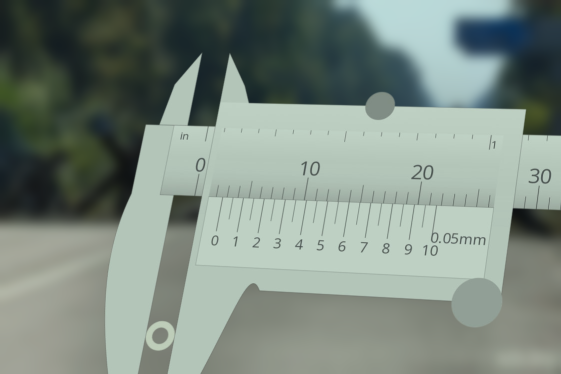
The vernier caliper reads 2.6 mm
